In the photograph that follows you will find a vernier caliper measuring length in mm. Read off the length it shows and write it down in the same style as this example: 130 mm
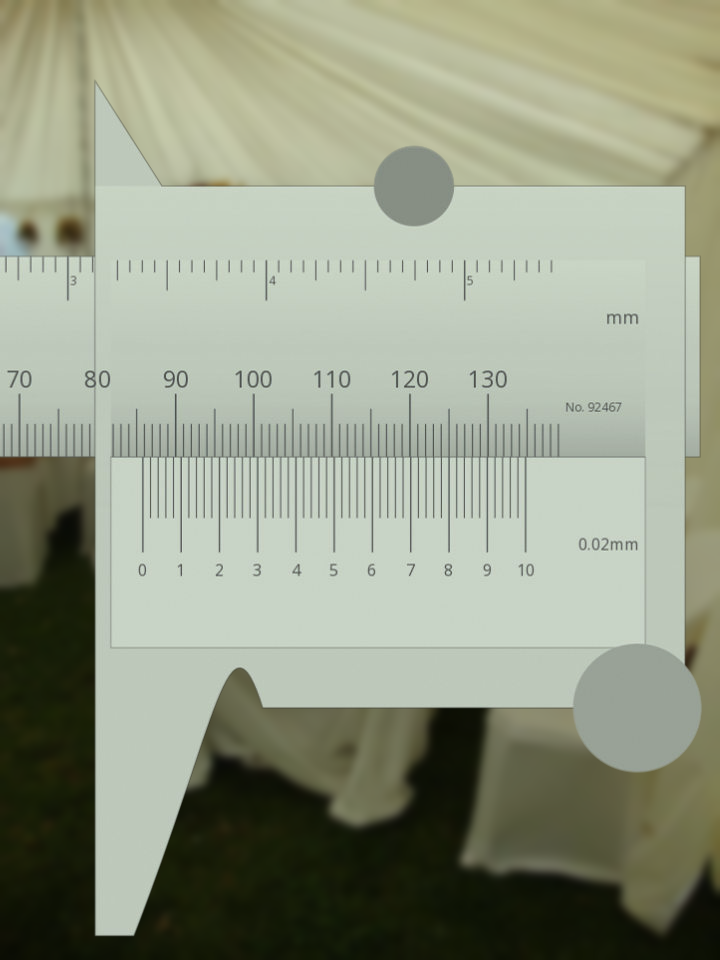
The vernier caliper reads 85.8 mm
